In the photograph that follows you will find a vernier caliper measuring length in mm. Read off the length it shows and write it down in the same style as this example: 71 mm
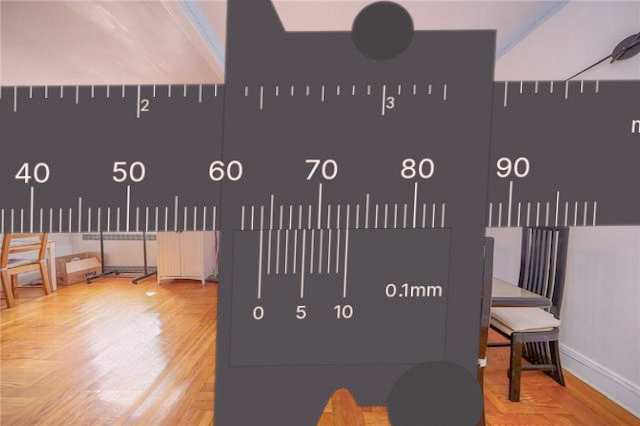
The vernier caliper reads 64.0 mm
